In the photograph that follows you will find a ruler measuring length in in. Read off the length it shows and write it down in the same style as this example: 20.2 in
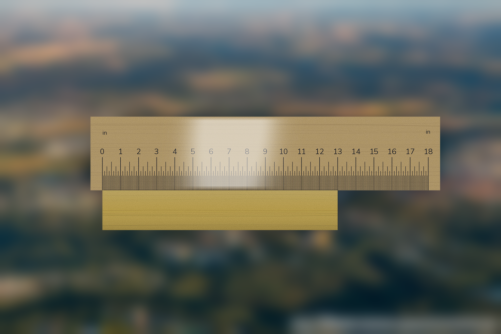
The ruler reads 13 in
